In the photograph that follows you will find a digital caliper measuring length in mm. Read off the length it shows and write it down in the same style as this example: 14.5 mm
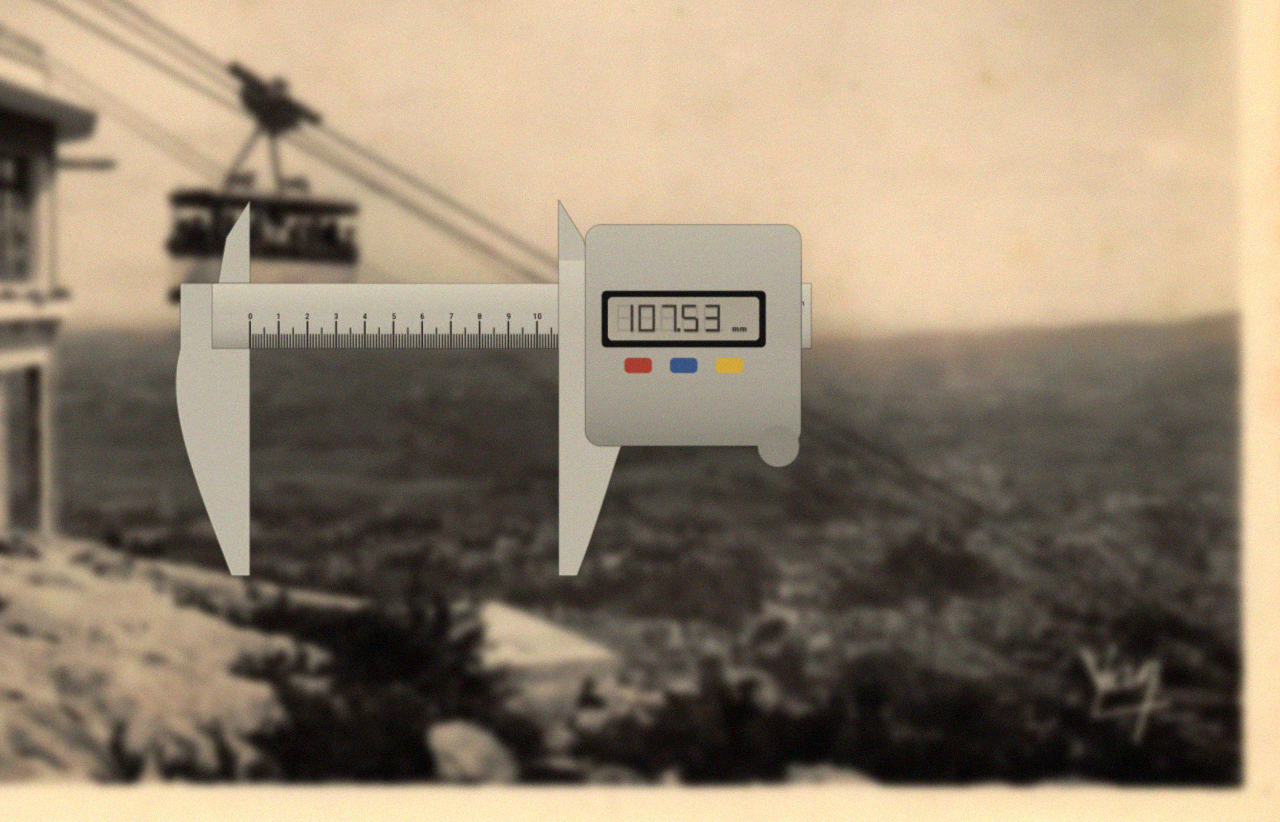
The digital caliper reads 107.53 mm
